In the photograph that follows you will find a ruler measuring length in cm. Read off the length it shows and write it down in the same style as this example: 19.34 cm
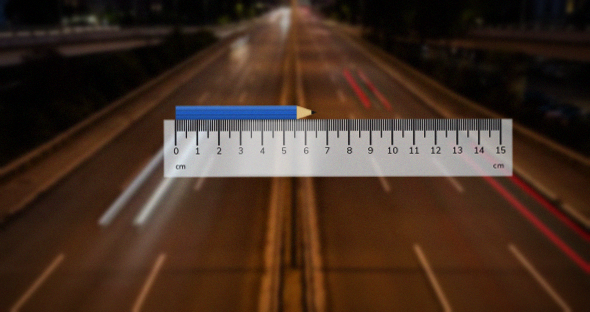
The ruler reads 6.5 cm
